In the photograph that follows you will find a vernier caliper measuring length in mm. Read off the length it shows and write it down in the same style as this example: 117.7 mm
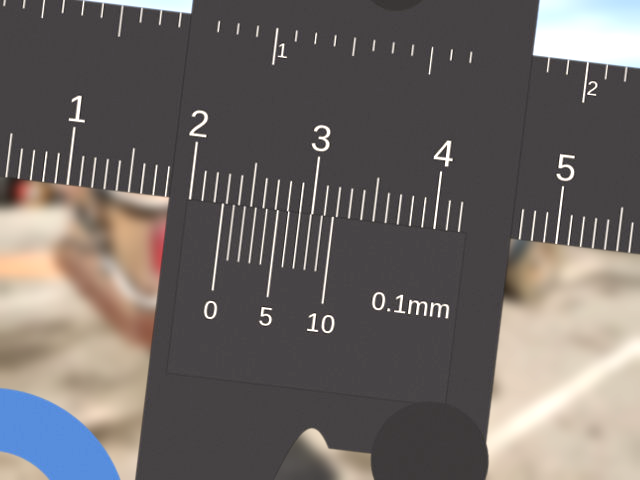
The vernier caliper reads 22.7 mm
